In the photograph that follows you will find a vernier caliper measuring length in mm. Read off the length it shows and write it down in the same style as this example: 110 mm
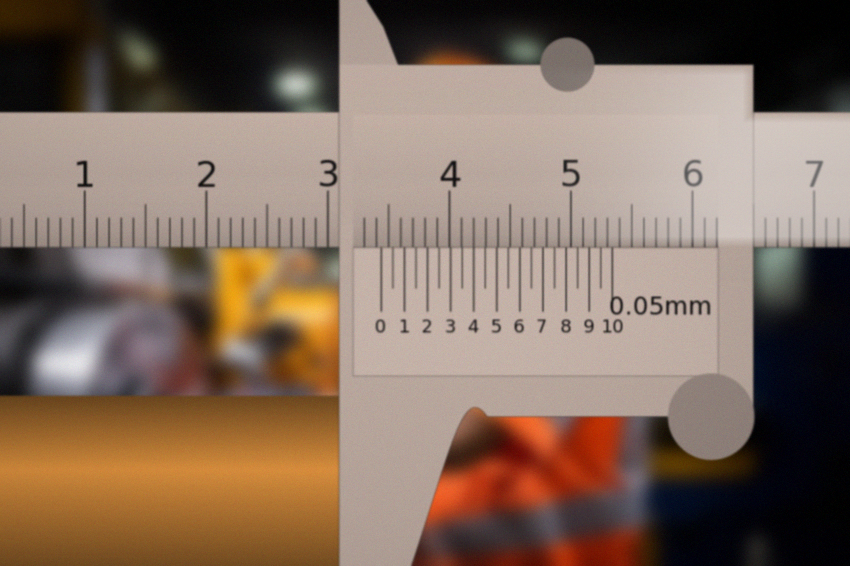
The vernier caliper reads 34.4 mm
